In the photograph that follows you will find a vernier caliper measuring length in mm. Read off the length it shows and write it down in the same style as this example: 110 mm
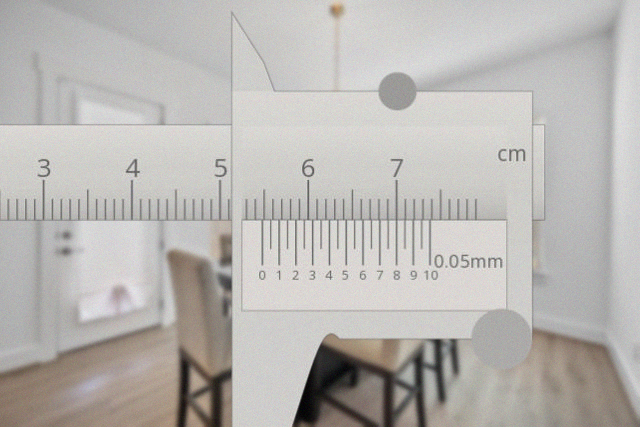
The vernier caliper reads 54.8 mm
